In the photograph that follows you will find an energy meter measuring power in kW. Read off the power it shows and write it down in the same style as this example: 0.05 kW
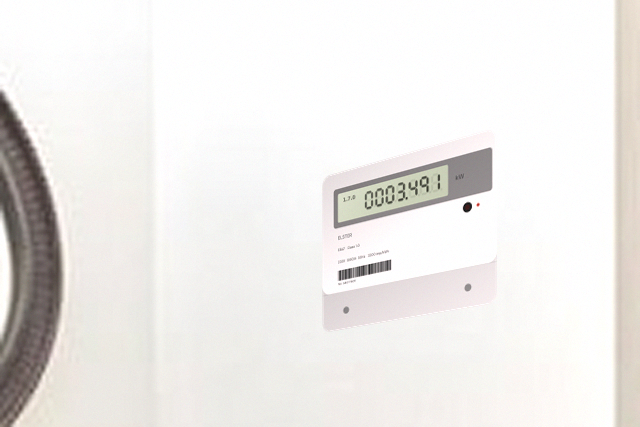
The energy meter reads 3.491 kW
